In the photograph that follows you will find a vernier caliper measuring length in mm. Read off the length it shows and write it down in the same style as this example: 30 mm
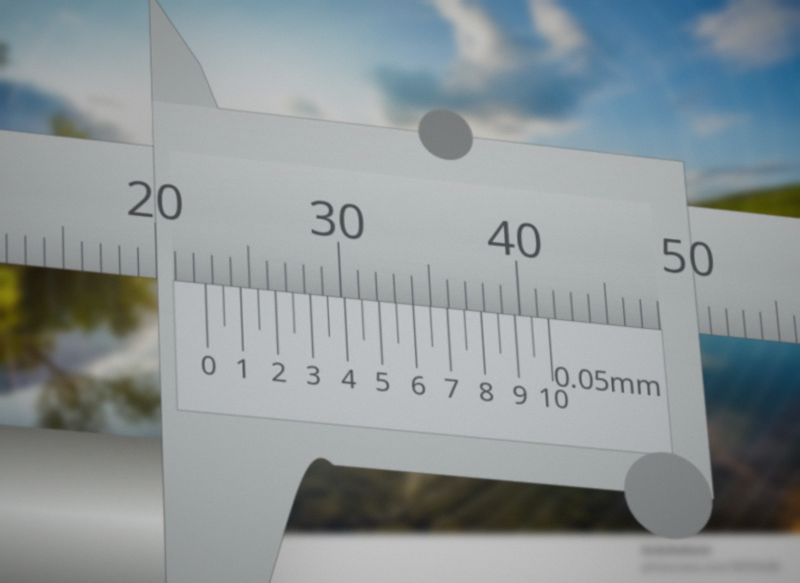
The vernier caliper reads 22.6 mm
